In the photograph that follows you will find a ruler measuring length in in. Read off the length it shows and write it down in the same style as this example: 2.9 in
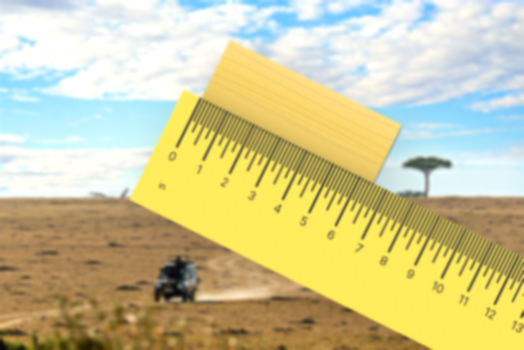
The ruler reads 6.5 in
